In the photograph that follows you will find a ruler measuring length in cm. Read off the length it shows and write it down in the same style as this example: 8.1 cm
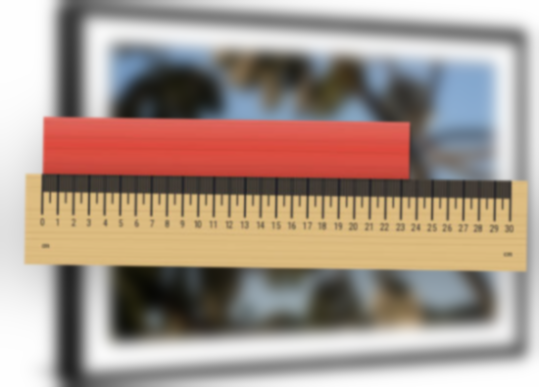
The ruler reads 23.5 cm
